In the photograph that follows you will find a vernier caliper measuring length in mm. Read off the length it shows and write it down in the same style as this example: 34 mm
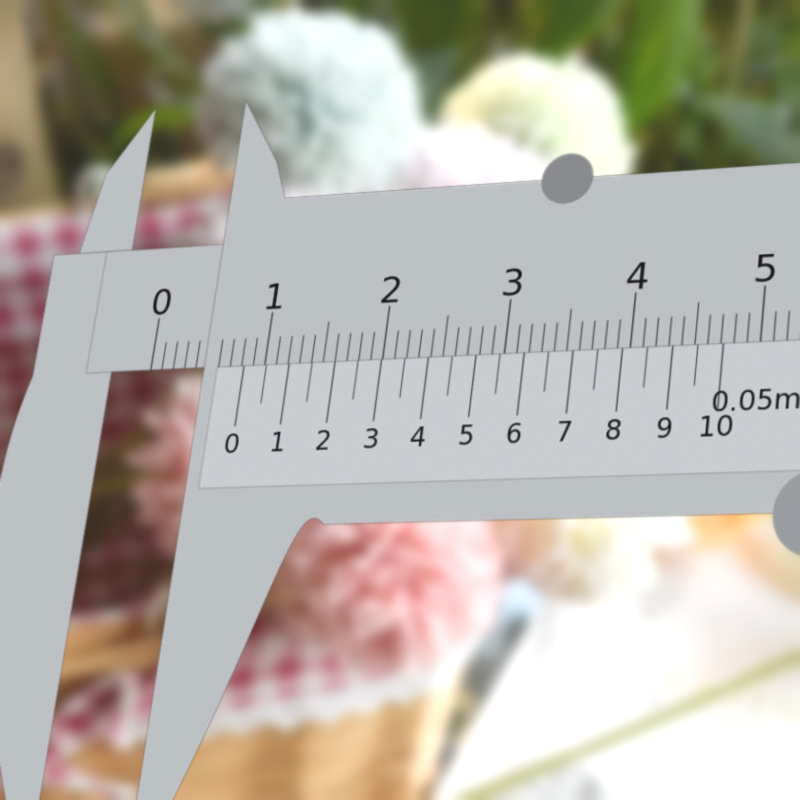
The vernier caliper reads 8.2 mm
